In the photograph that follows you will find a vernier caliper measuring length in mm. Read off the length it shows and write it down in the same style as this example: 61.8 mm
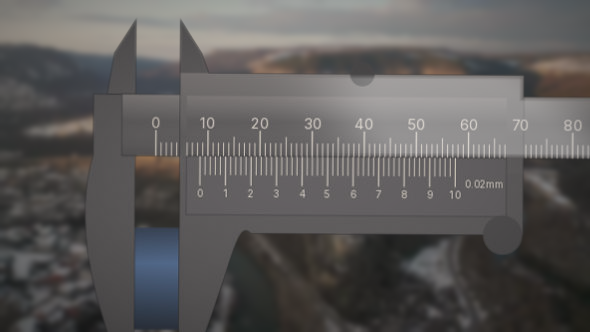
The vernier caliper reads 8.5 mm
